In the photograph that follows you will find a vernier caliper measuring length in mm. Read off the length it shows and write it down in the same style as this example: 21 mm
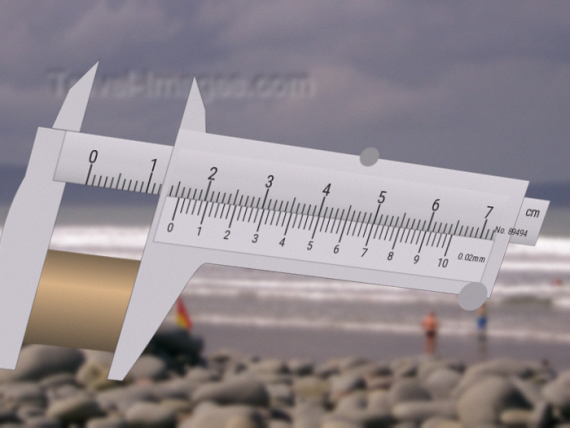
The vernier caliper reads 15.6 mm
